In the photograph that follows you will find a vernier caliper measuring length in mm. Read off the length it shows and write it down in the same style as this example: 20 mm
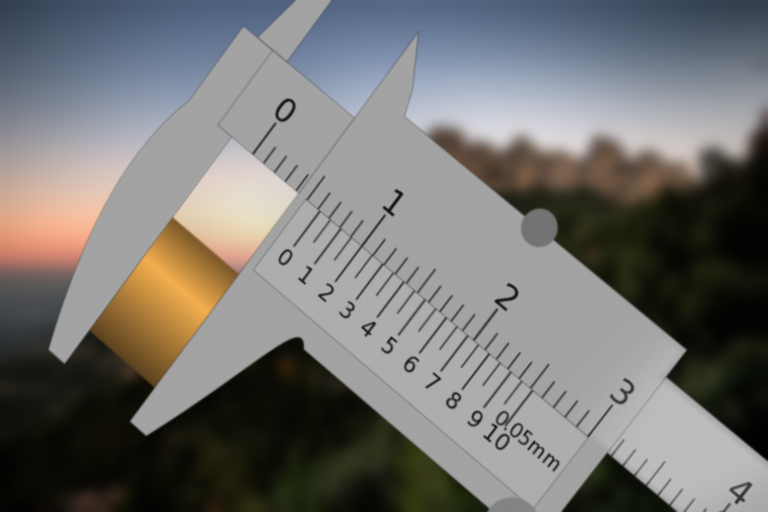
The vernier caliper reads 6.2 mm
